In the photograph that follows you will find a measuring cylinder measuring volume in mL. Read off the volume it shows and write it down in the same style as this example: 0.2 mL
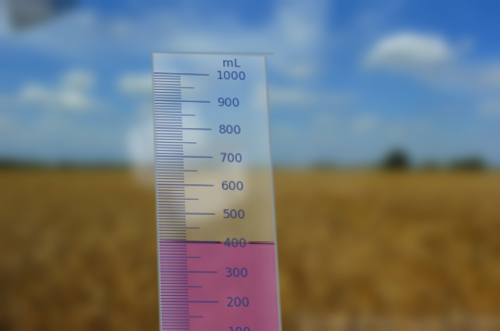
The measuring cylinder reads 400 mL
